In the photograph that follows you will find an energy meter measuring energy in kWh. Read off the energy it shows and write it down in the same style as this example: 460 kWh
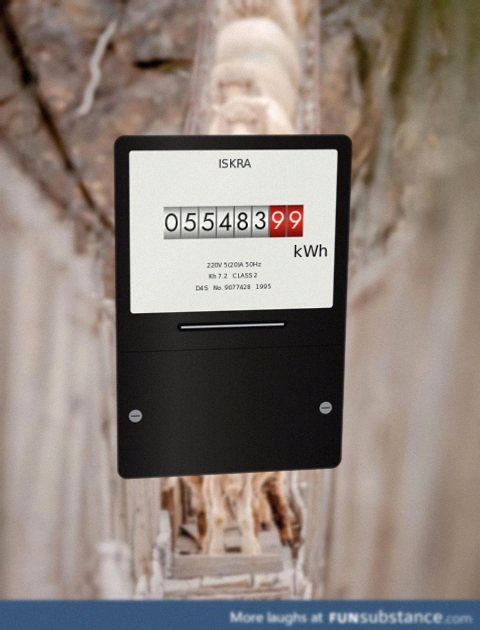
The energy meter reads 55483.99 kWh
